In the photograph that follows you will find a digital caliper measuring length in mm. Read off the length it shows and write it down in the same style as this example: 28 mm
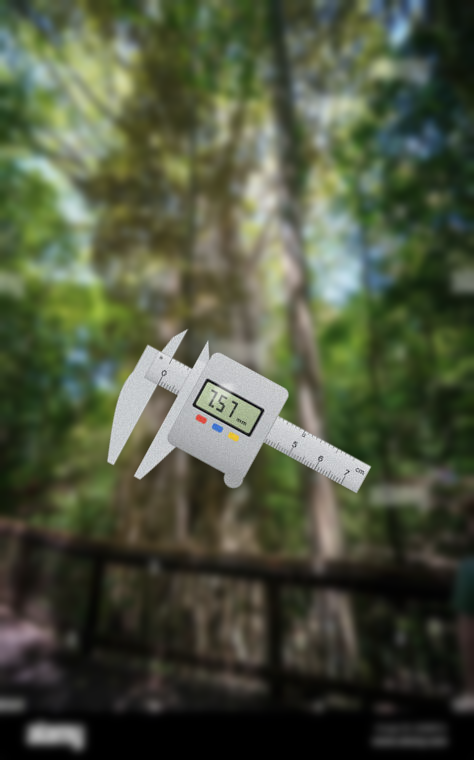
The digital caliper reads 7.57 mm
